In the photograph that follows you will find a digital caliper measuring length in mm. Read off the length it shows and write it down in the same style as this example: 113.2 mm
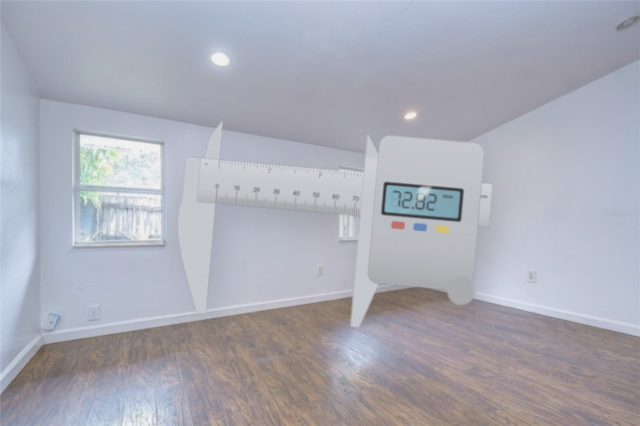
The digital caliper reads 72.82 mm
